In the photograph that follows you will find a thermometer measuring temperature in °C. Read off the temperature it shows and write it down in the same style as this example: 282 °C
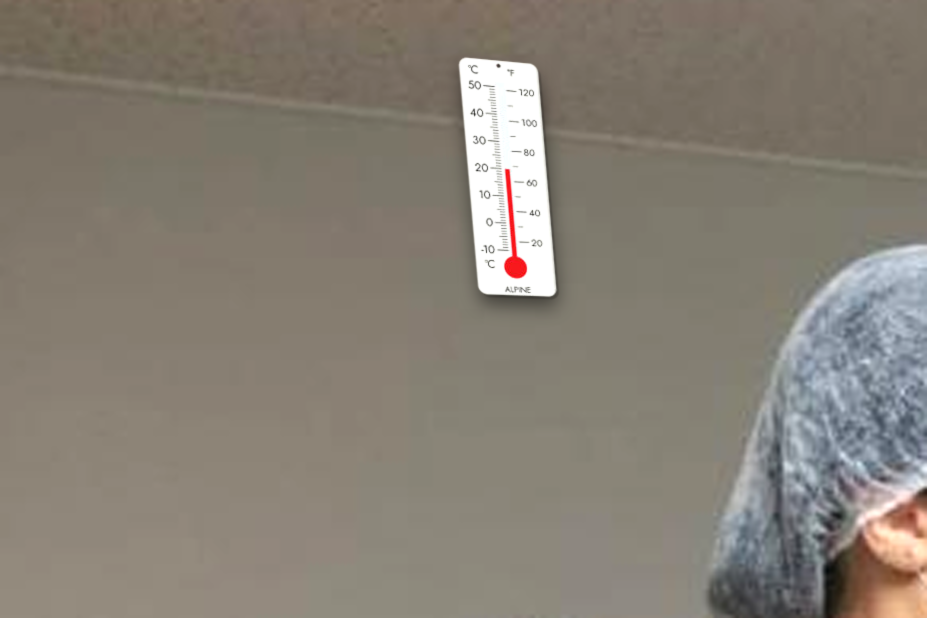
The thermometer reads 20 °C
